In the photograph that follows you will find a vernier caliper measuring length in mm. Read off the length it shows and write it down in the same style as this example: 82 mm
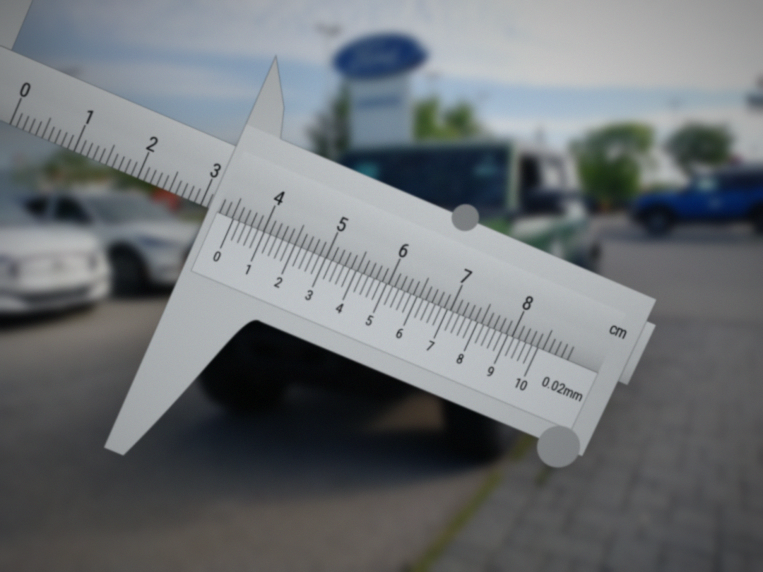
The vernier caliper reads 35.2 mm
